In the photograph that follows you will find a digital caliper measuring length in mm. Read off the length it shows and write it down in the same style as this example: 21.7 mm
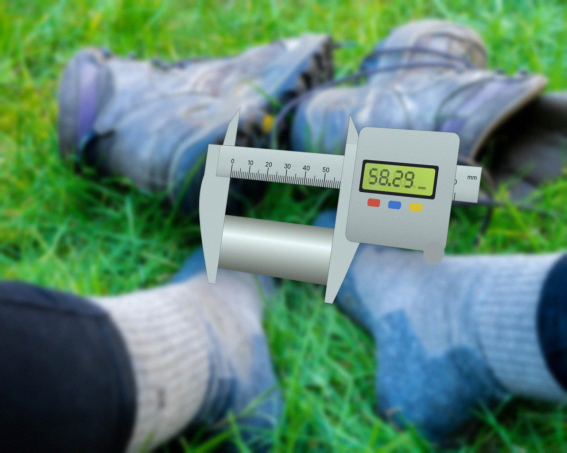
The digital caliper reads 58.29 mm
